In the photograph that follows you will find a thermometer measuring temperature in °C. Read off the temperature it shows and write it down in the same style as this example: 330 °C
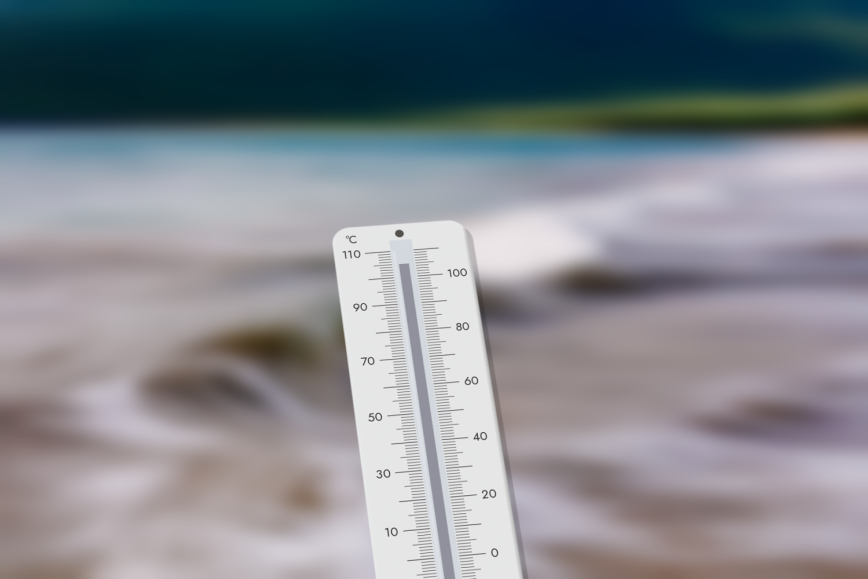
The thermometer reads 105 °C
